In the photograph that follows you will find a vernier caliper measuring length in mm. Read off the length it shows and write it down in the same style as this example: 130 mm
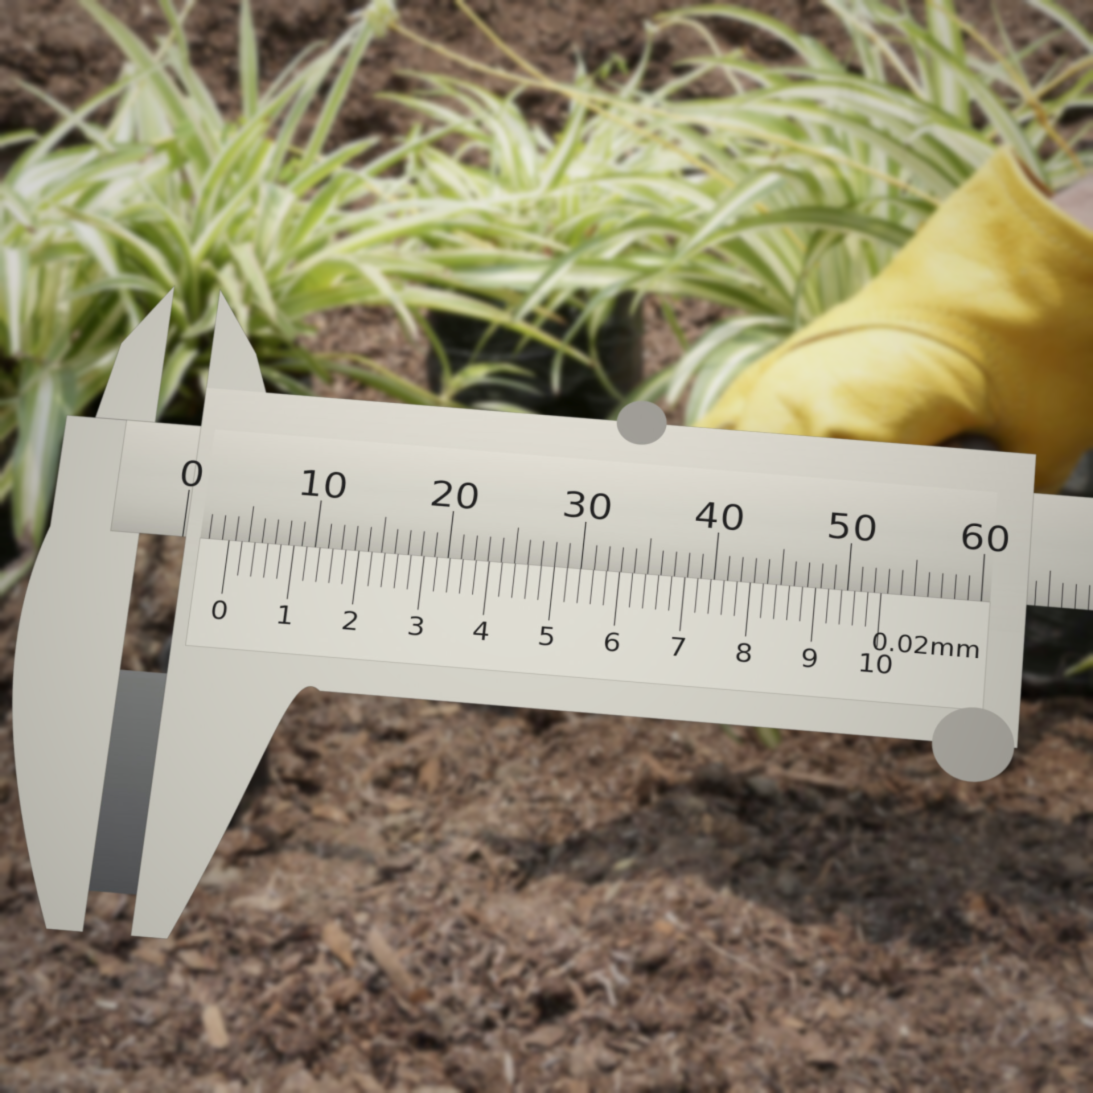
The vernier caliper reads 3.5 mm
